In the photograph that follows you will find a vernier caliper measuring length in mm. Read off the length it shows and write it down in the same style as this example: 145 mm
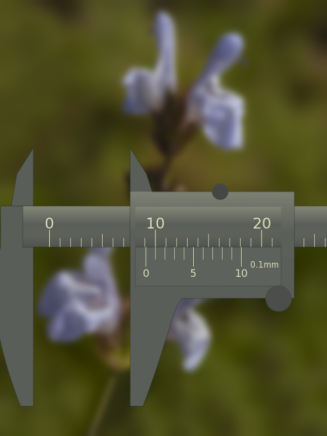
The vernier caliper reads 9.1 mm
